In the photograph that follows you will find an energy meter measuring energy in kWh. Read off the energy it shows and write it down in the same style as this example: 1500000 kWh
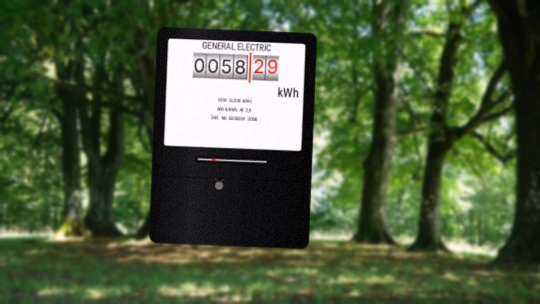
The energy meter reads 58.29 kWh
